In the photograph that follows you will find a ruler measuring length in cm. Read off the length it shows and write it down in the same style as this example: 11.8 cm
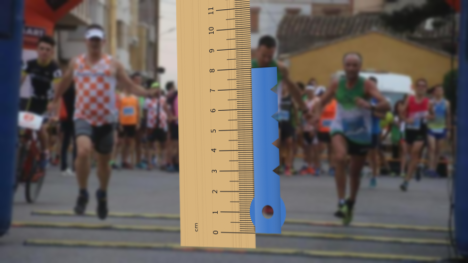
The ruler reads 8 cm
